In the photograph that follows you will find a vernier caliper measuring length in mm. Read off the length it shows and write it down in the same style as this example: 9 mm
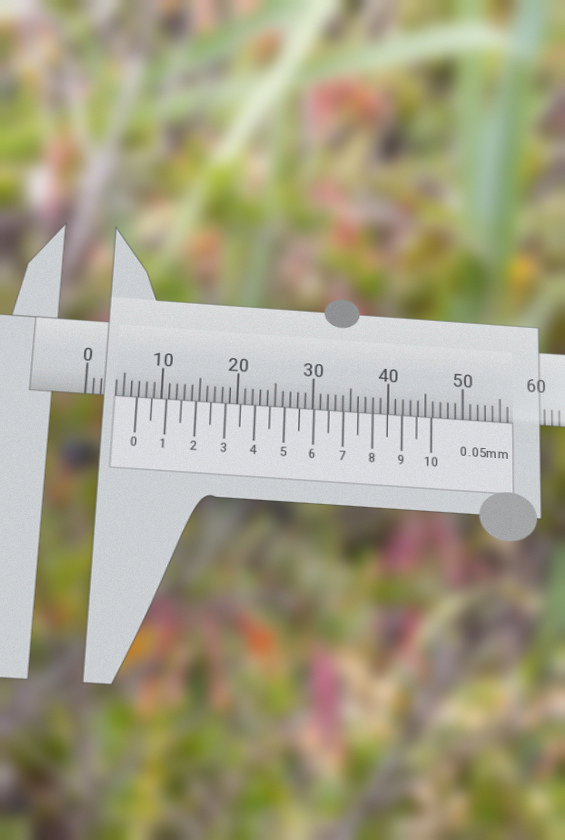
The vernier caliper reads 6.8 mm
